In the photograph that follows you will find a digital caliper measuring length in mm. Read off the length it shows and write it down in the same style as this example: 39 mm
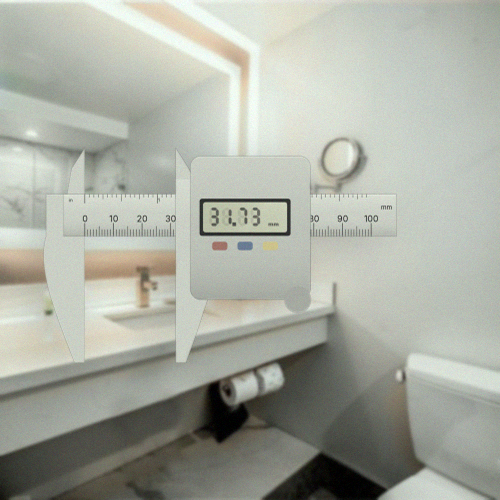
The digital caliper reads 31.73 mm
